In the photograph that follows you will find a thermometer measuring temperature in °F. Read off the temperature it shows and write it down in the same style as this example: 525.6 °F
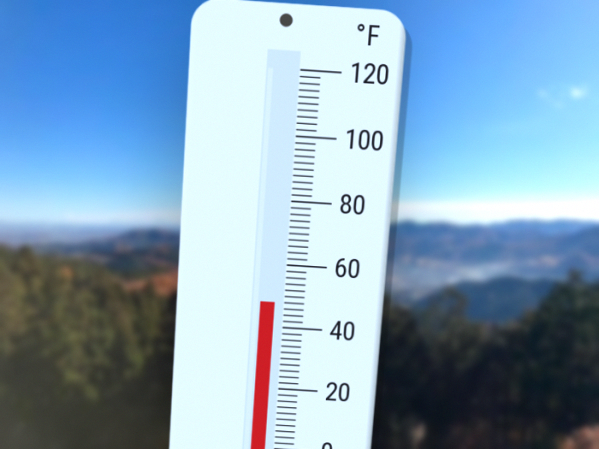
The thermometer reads 48 °F
